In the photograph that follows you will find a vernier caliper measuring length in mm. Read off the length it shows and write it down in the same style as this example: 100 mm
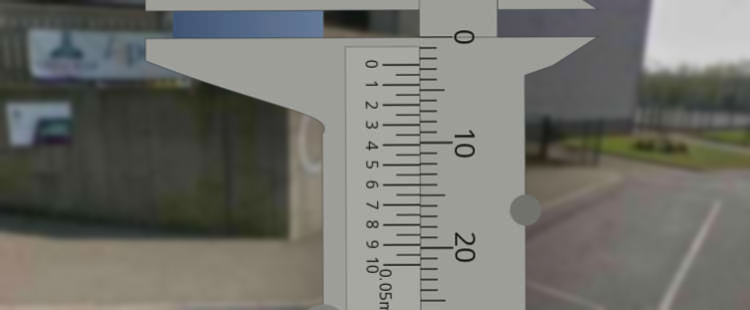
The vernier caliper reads 2.6 mm
